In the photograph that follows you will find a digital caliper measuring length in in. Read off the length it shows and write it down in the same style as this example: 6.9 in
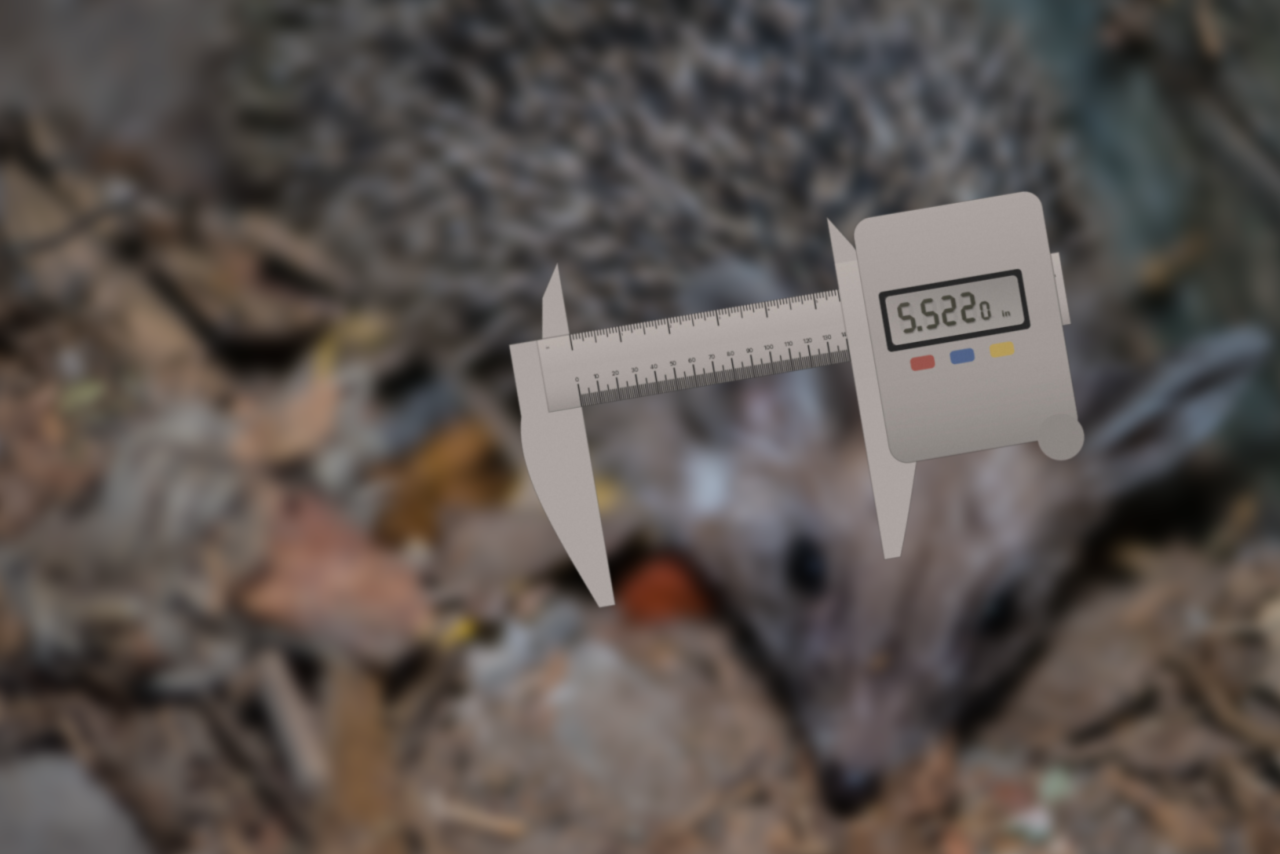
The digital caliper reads 5.5220 in
